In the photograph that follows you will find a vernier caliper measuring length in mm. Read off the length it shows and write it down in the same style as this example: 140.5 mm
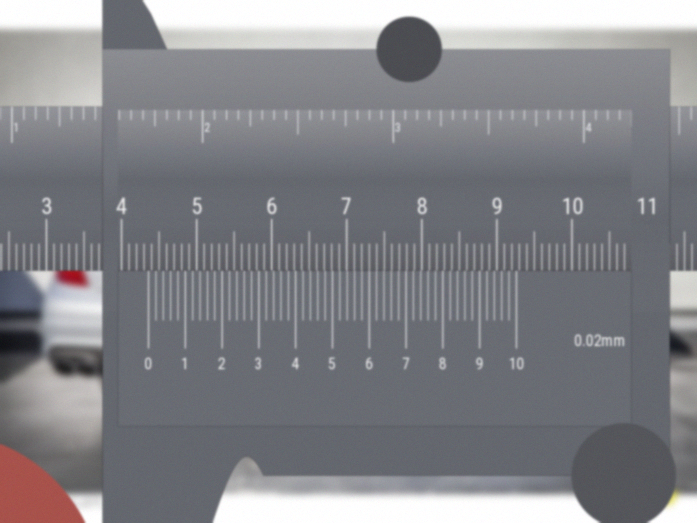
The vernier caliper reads 43.6 mm
